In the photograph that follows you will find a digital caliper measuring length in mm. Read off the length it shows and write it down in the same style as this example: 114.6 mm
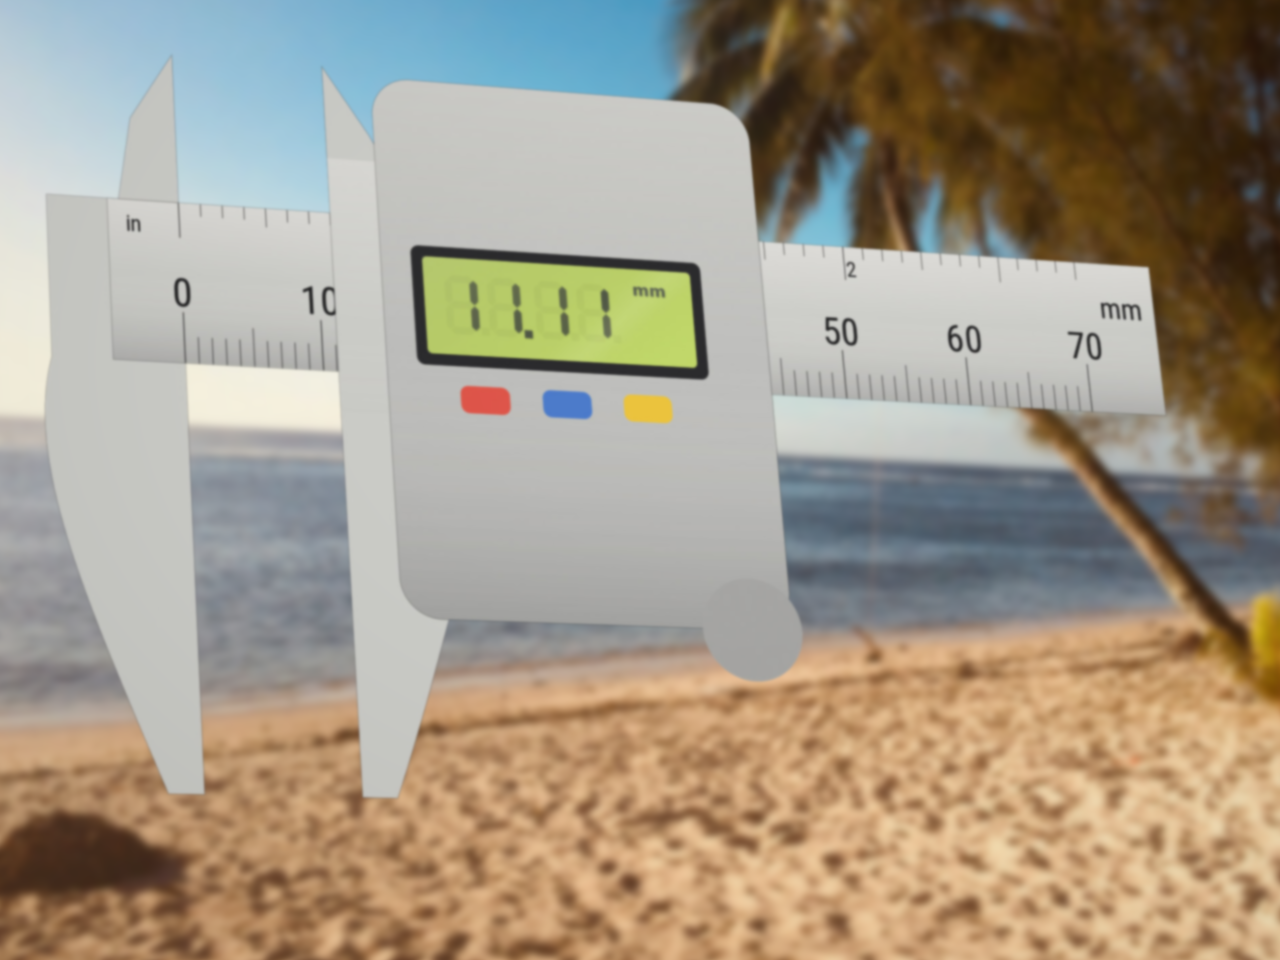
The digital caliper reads 11.11 mm
